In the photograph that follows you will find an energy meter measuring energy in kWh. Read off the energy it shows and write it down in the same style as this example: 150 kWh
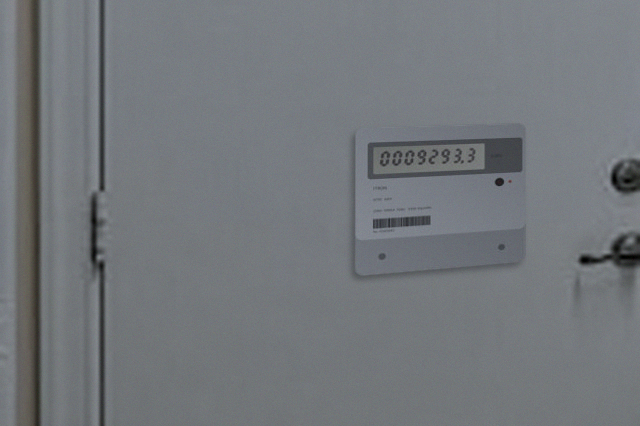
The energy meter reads 9293.3 kWh
